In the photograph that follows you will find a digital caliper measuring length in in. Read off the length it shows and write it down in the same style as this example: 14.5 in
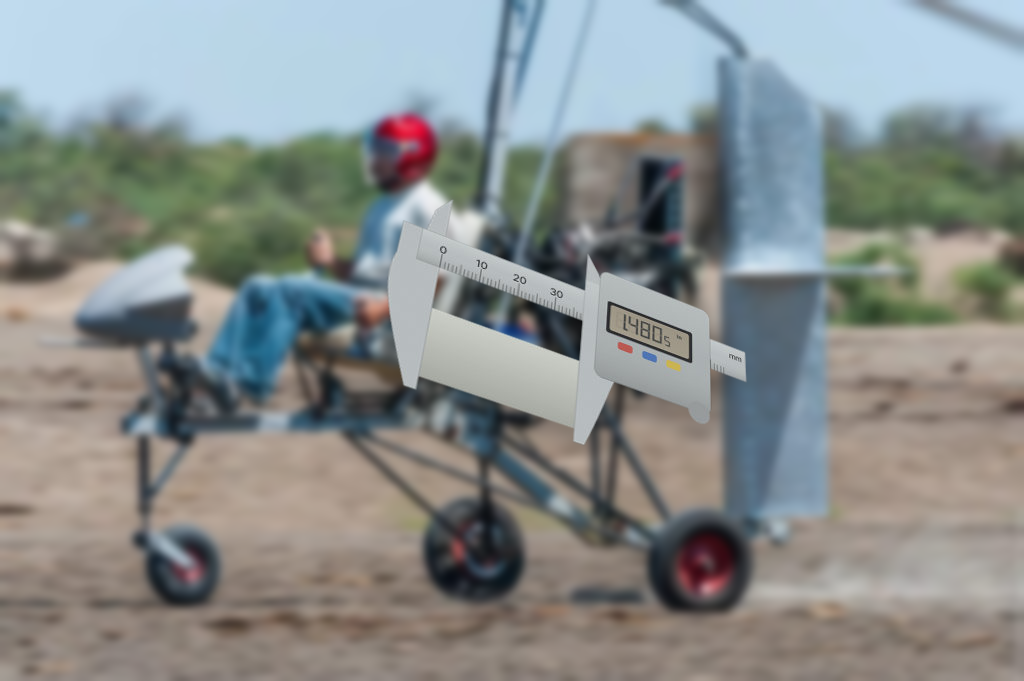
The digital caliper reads 1.4805 in
